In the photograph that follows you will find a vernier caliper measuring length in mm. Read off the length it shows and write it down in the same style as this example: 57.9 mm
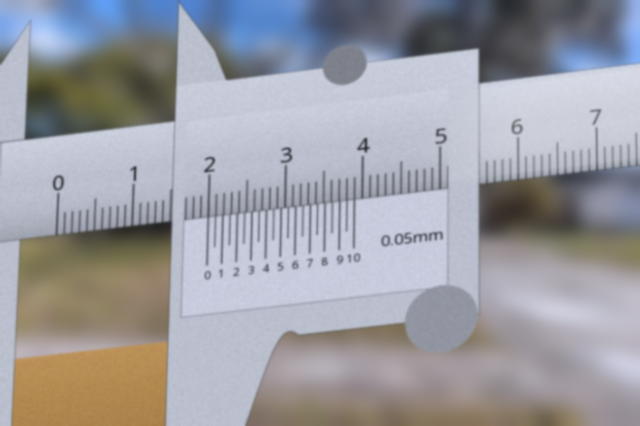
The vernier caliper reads 20.0 mm
